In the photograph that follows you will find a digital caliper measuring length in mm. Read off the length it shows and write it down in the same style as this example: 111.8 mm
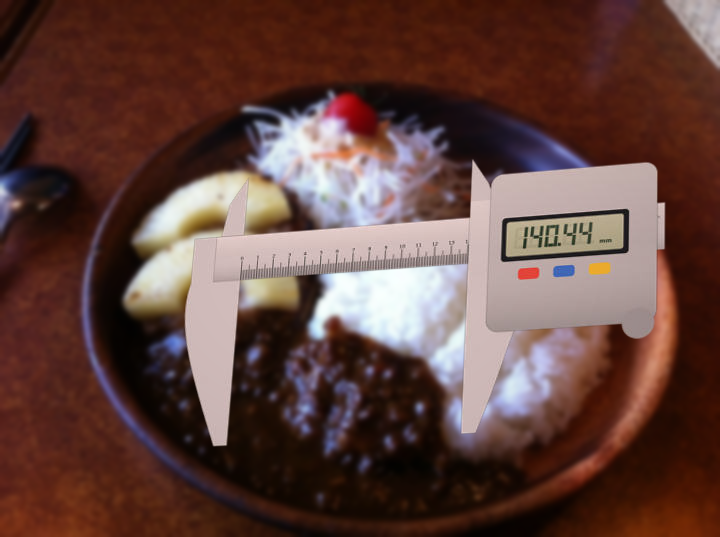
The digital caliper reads 140.44 mm
